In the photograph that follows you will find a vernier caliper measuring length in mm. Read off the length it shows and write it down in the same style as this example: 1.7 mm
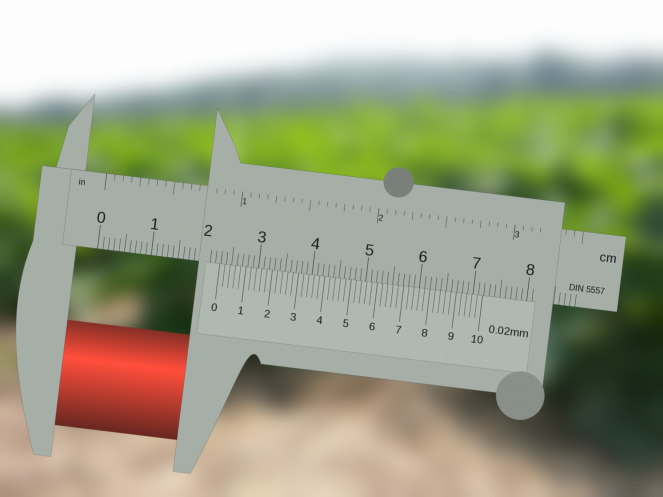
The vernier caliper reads 22.8 mm
